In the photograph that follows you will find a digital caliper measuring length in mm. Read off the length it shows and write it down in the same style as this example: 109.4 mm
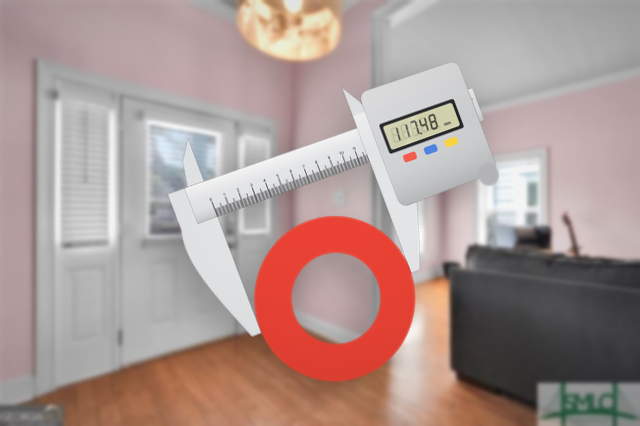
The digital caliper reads 117.48 mm
